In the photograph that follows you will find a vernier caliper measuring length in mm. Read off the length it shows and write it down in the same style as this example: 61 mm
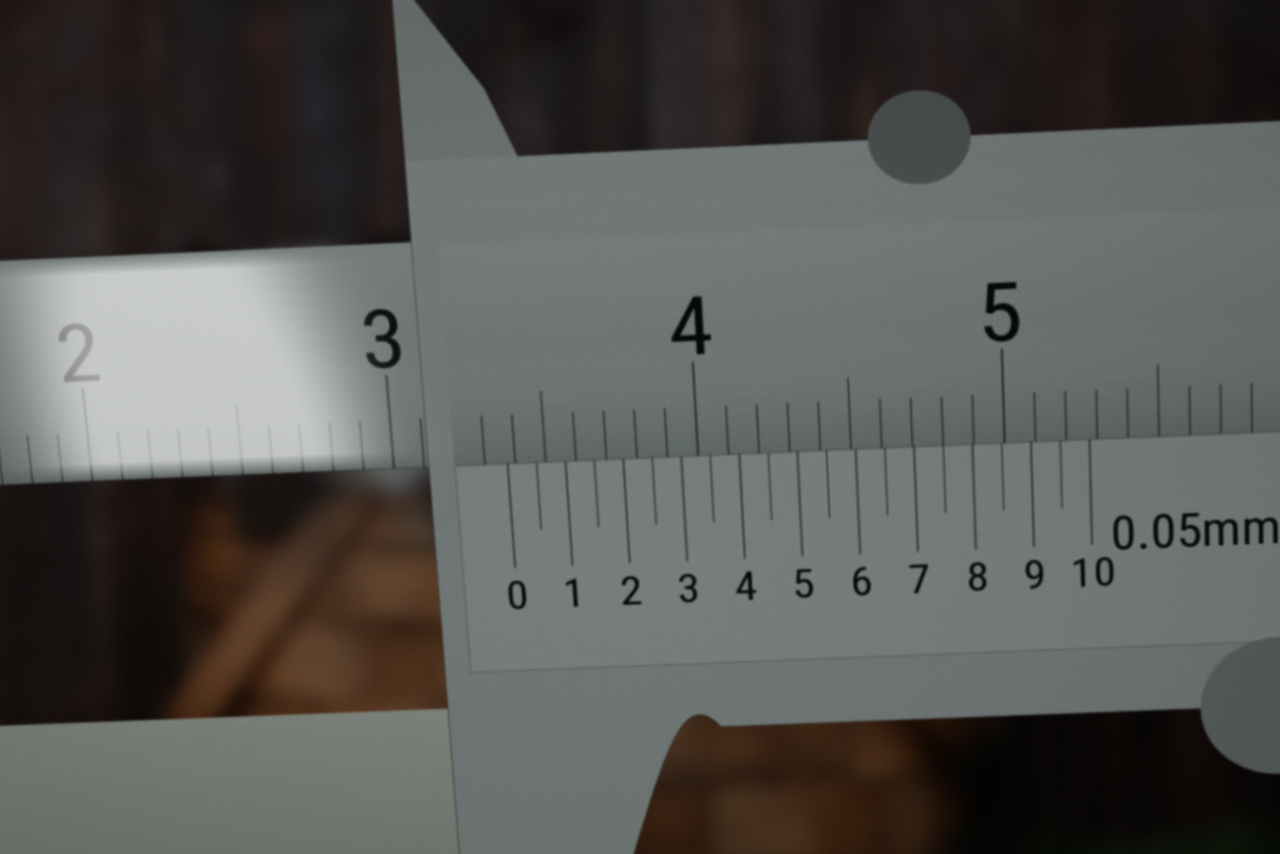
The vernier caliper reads 33.75 mm
